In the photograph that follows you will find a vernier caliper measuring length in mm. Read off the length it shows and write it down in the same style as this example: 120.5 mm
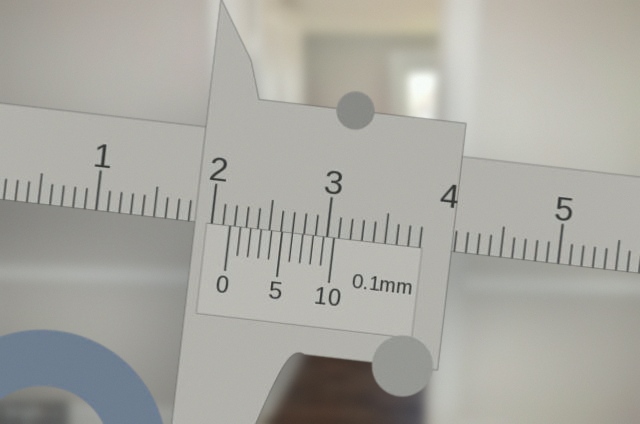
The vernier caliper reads 21.6 mm
